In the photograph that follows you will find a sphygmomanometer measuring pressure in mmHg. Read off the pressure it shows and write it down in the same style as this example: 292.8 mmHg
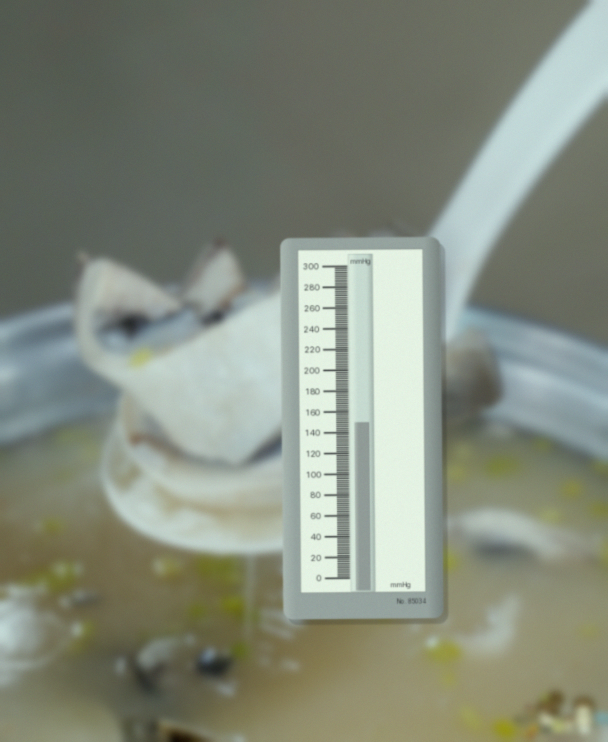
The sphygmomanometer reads 150 mmHg
